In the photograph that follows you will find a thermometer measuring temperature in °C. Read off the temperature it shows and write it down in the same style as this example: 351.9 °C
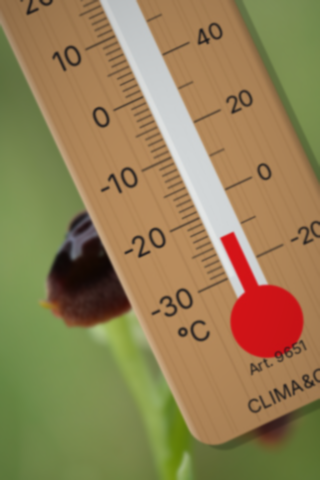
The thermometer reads -24 °C
